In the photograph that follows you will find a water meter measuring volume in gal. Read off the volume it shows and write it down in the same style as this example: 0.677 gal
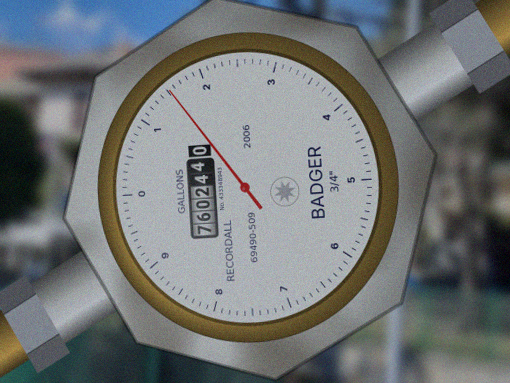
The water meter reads 7602441.5 gal
